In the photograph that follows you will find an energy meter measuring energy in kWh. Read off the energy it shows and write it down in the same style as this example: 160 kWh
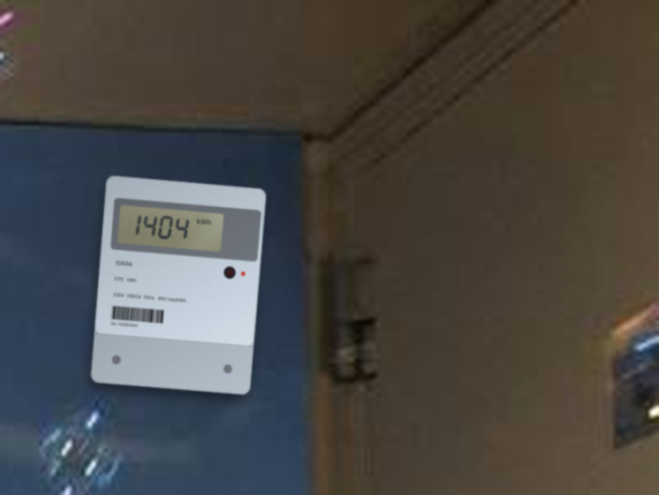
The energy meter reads 1404 kWh
